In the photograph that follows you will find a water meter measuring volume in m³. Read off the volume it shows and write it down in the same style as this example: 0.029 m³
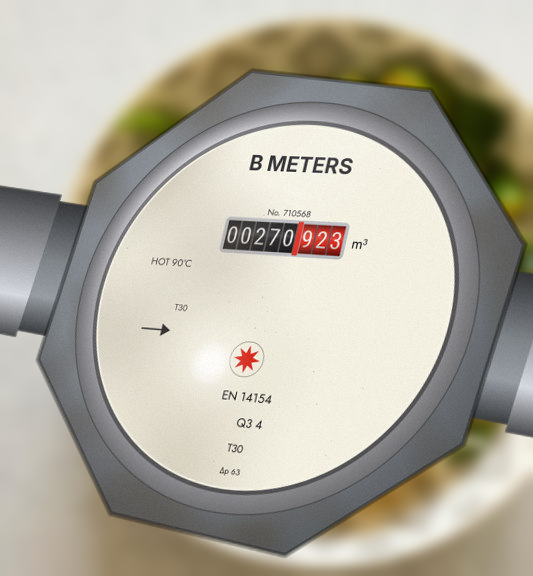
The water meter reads 270.923 m³
